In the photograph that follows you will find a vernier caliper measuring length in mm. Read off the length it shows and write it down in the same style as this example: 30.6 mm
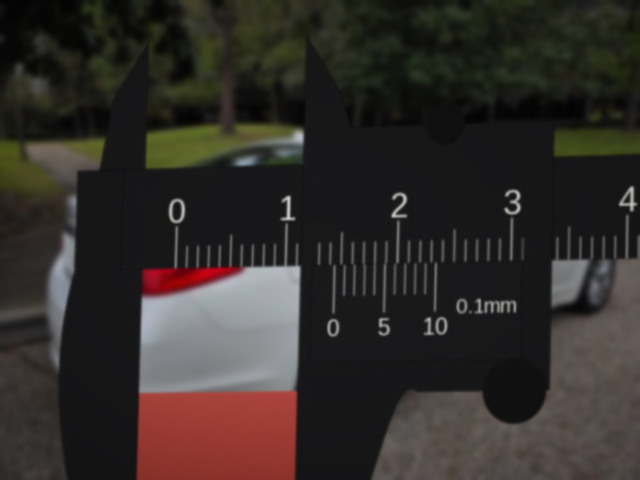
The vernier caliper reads 14.4 mm
